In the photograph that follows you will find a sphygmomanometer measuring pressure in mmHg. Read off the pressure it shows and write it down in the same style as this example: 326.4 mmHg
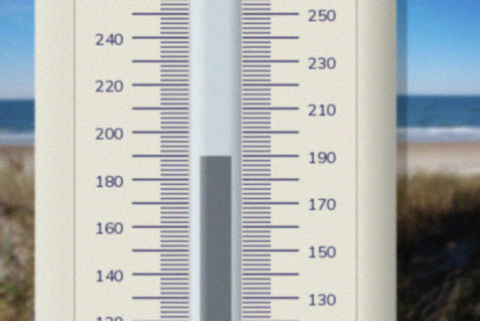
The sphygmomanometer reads 190 mmHg
